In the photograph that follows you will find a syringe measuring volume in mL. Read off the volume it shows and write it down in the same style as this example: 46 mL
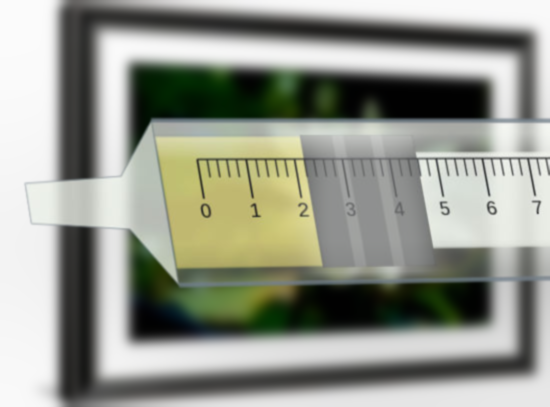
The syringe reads 2.2 mL
